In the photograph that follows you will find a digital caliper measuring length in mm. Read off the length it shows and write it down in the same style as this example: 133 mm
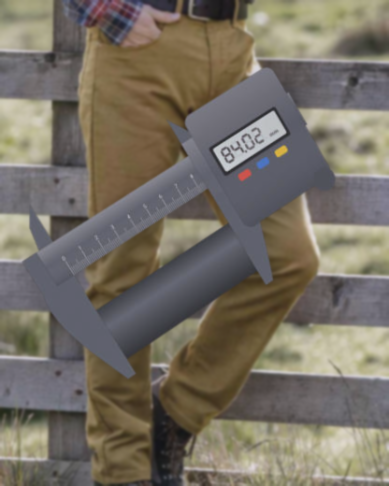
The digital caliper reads 84.02 mm
